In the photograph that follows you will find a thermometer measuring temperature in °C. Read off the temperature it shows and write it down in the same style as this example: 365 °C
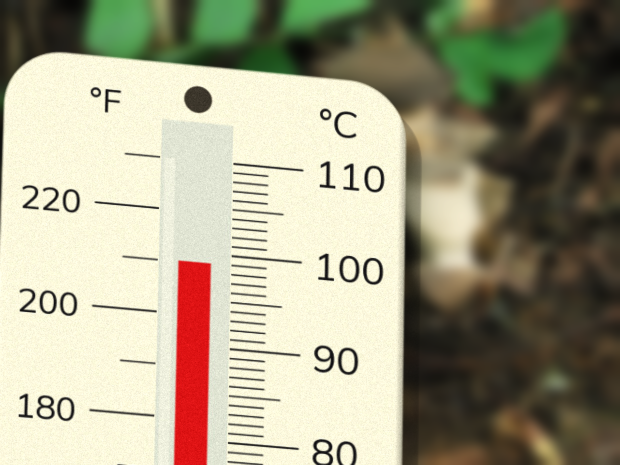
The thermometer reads 99 °C
